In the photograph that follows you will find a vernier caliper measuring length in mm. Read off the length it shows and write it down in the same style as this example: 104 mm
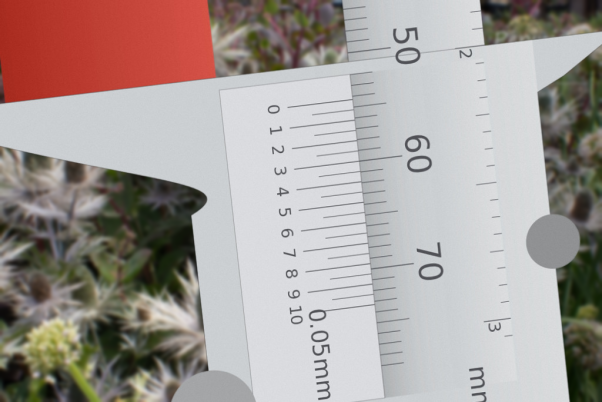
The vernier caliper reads 54.3 mm
